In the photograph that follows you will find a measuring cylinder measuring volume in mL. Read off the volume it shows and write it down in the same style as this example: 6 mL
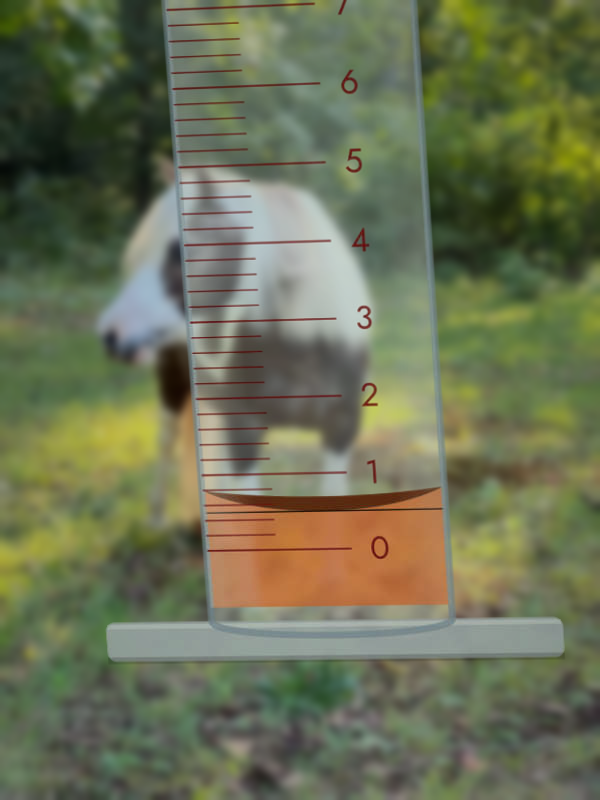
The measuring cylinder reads 0.5 mL
